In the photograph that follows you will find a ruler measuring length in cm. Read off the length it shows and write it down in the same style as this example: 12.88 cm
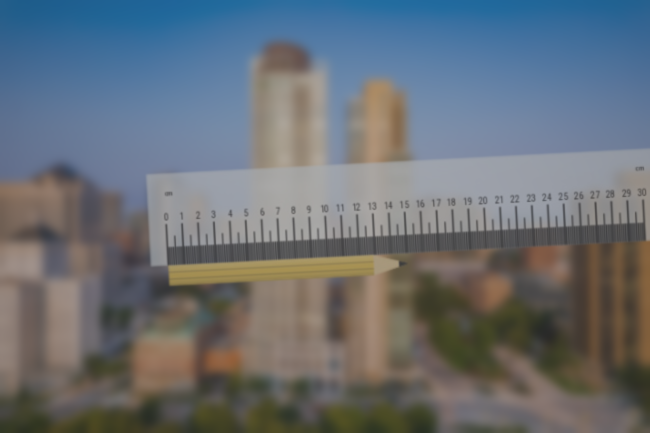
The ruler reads 15 cm
